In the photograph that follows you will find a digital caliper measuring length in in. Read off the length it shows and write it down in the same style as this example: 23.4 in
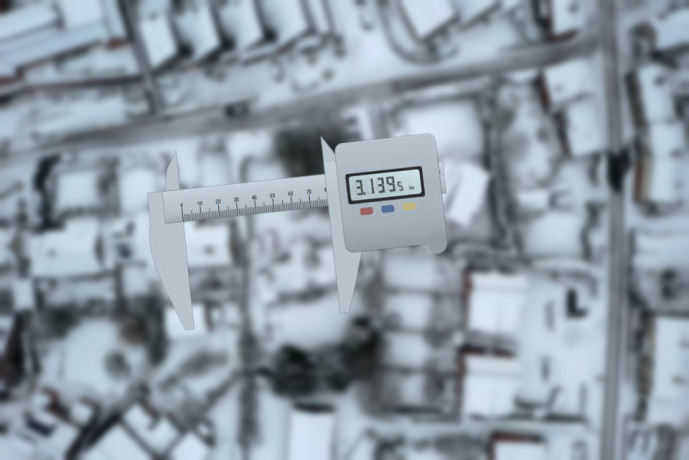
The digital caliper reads 3.1395 in
